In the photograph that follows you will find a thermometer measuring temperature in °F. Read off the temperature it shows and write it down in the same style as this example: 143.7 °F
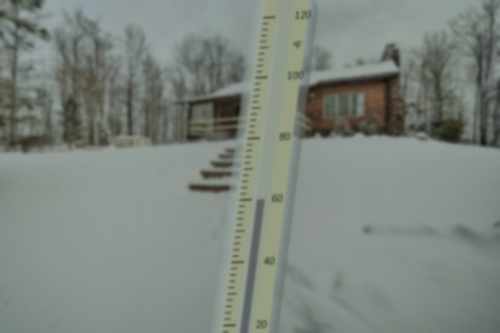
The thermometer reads 60 °F
